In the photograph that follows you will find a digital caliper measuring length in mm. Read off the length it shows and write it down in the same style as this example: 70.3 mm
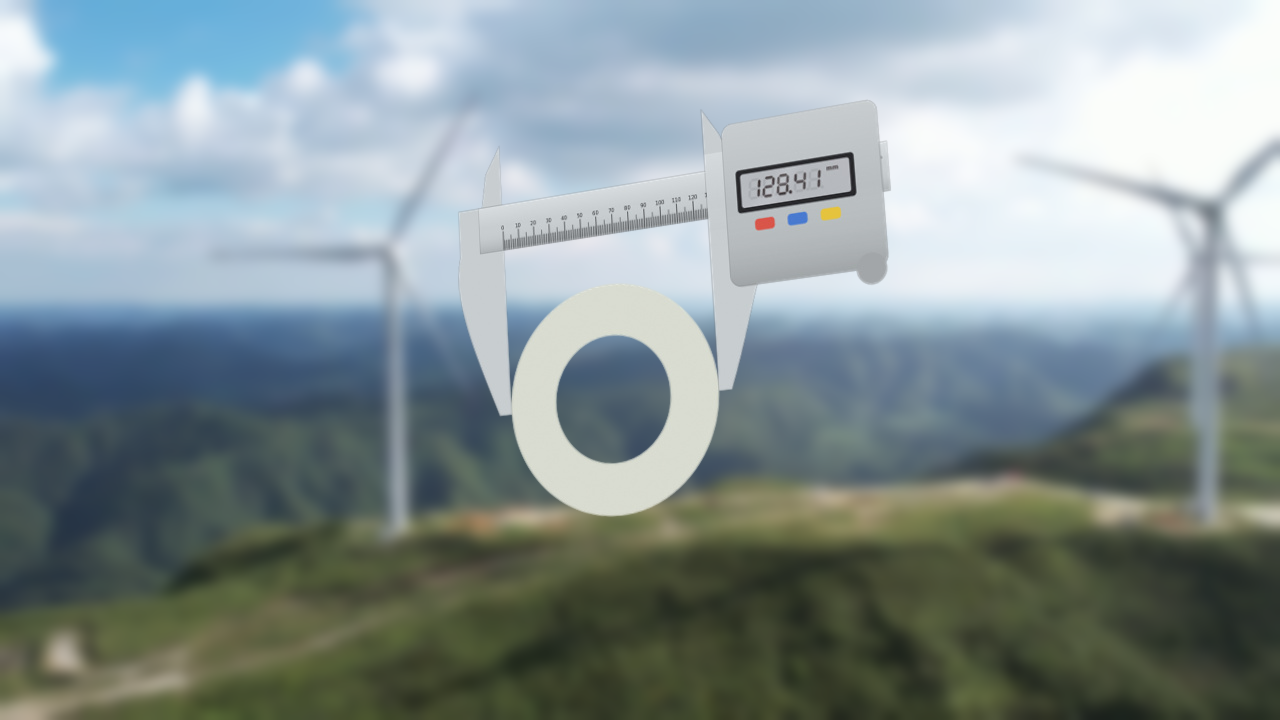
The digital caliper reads 128.41 mm
